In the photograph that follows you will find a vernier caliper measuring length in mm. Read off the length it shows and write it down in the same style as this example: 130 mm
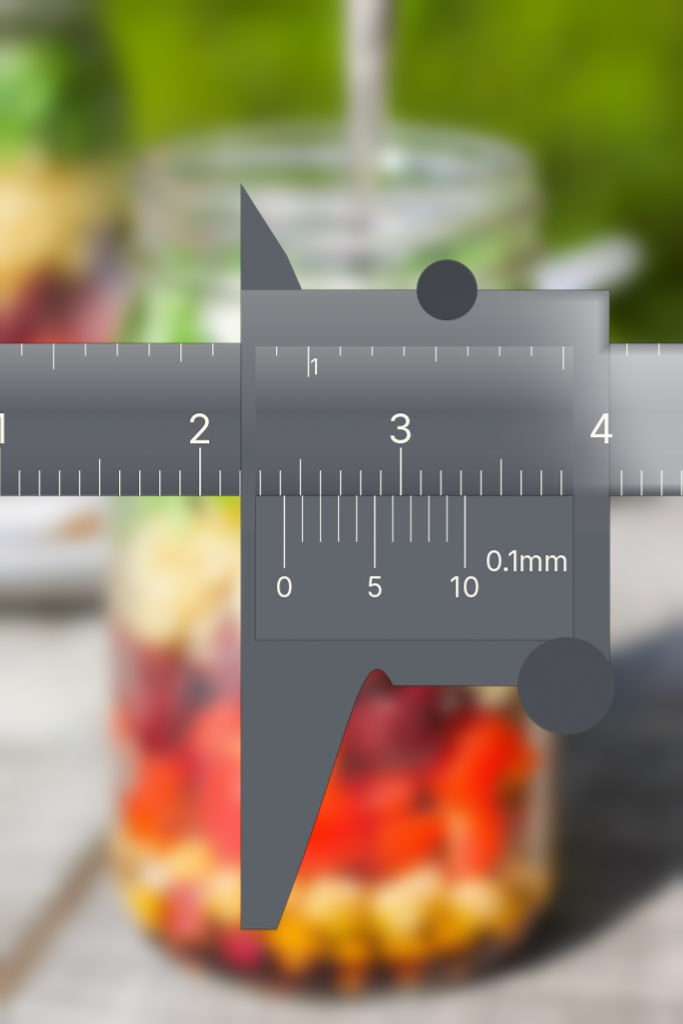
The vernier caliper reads 24.2 mm
